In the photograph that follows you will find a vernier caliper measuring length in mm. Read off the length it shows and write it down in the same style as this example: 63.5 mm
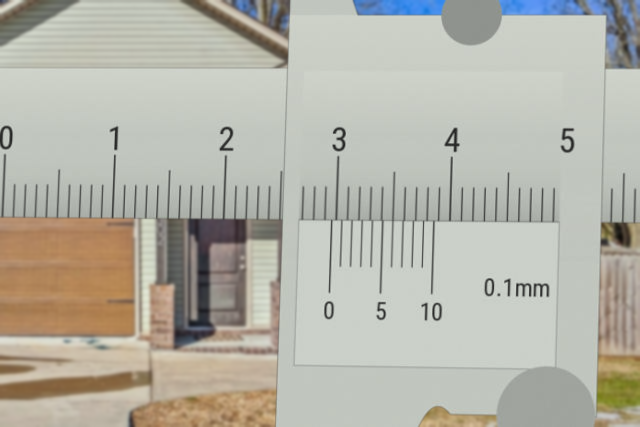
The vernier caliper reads 29.6 mm
